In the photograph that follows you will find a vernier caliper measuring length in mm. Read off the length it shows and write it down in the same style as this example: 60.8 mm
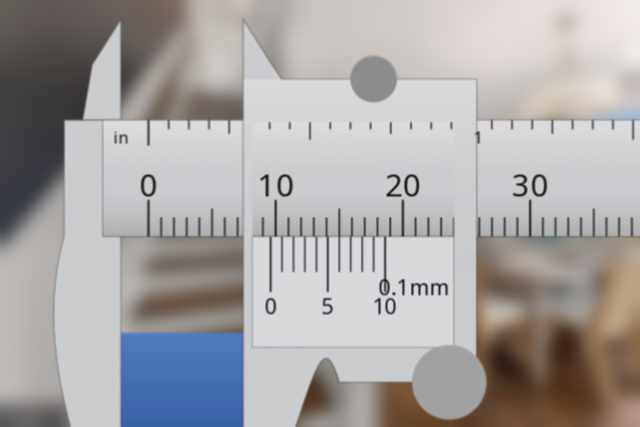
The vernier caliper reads 9.6 mm
